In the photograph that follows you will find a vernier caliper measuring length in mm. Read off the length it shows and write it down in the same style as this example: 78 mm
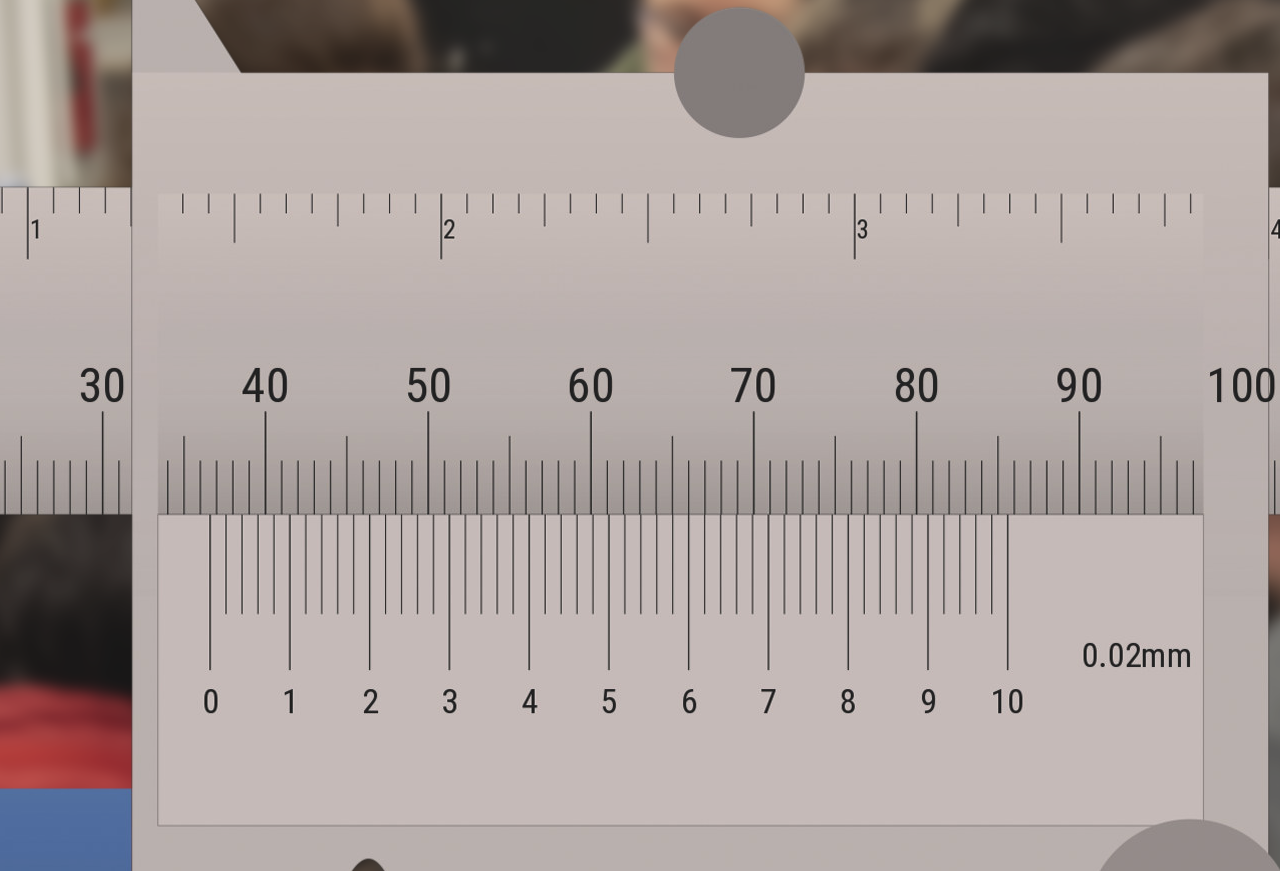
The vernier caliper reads 36.6 mm
